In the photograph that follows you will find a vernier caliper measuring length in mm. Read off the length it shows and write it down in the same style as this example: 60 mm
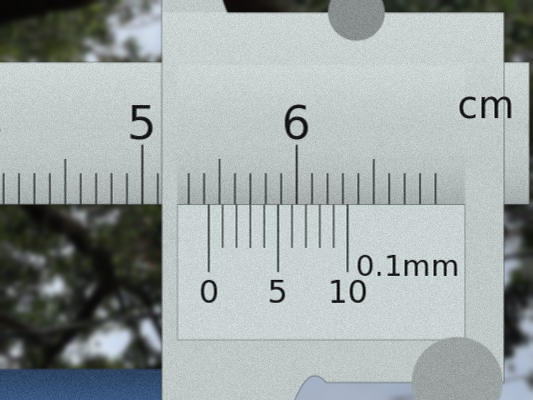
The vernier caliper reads 54.3 mm
